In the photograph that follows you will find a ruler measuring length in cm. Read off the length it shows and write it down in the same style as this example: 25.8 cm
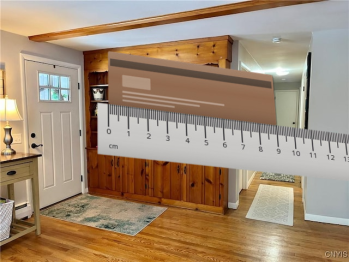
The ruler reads 9 cm
